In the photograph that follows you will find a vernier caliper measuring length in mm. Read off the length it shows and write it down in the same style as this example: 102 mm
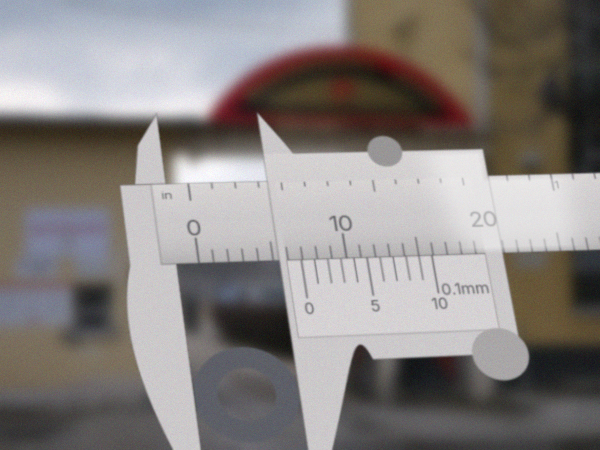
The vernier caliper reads 6.9 mm
